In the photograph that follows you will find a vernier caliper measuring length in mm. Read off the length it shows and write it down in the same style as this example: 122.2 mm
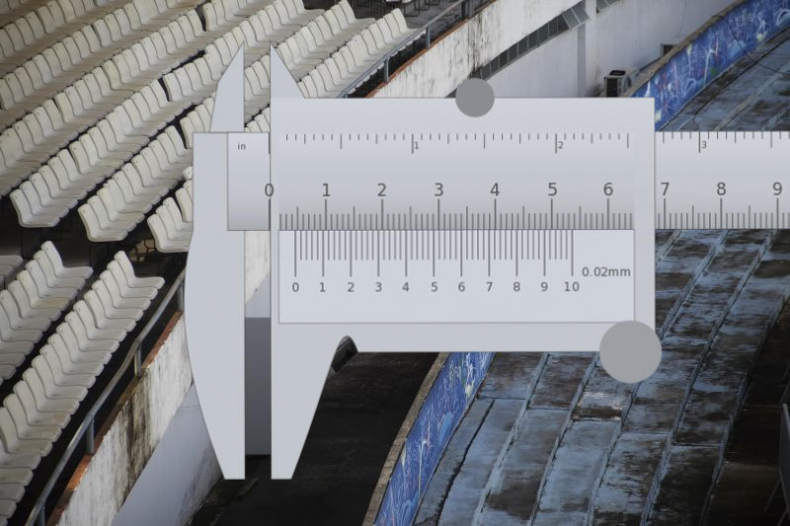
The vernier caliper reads 4.6 mm
